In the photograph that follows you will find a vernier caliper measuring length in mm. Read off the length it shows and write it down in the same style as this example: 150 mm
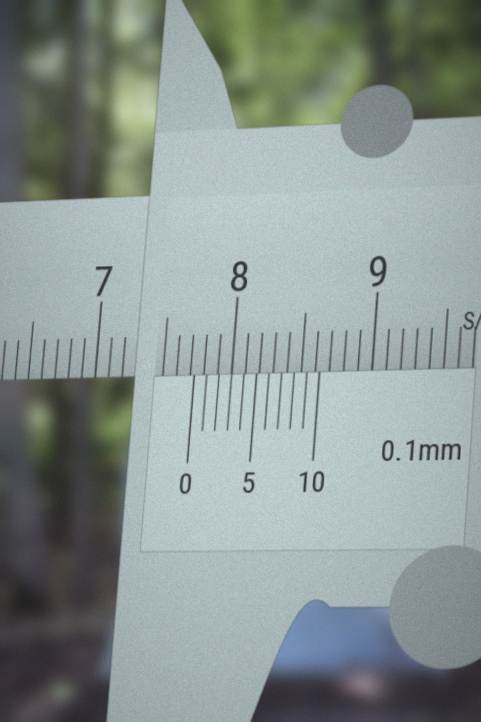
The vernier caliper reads 77.3 mm
